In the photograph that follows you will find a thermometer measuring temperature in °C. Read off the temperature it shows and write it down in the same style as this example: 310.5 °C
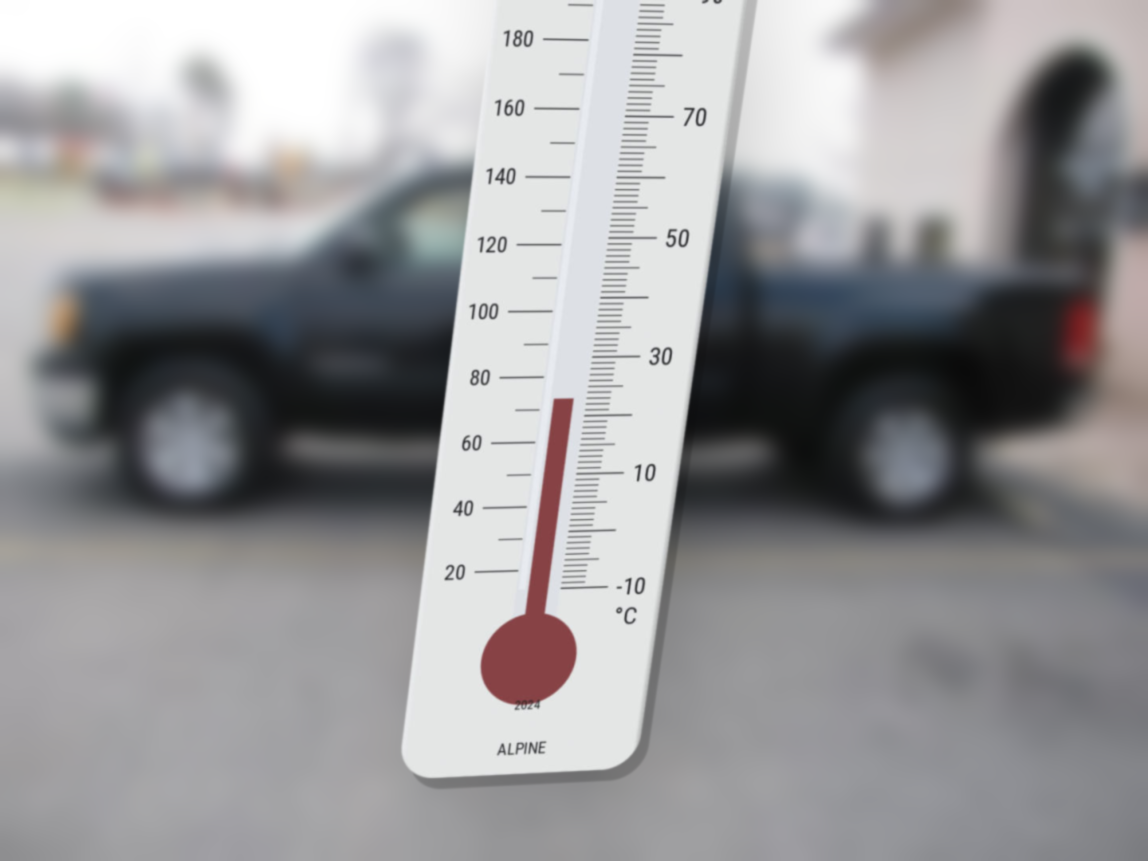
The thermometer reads 23 °C
